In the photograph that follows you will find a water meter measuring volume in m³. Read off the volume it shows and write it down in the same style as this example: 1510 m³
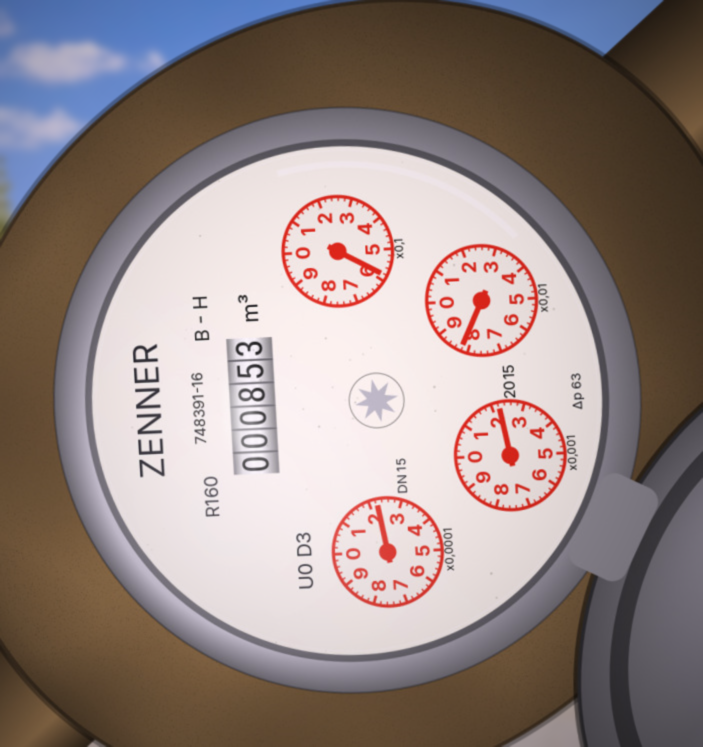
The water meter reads 853.5822 m³
